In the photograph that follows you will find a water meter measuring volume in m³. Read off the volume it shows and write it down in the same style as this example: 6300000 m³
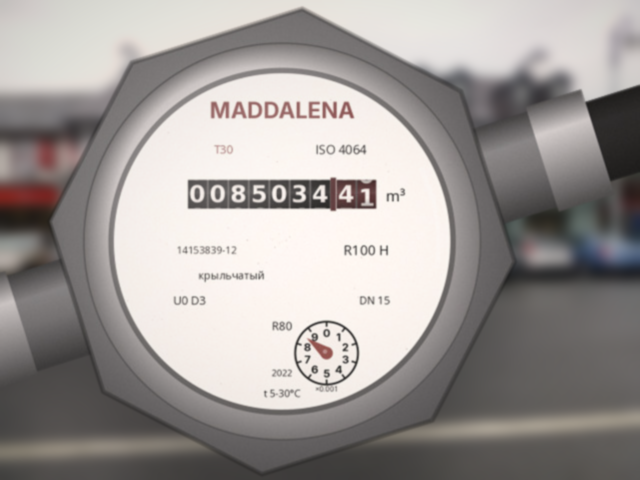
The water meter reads 85034.408 m³
